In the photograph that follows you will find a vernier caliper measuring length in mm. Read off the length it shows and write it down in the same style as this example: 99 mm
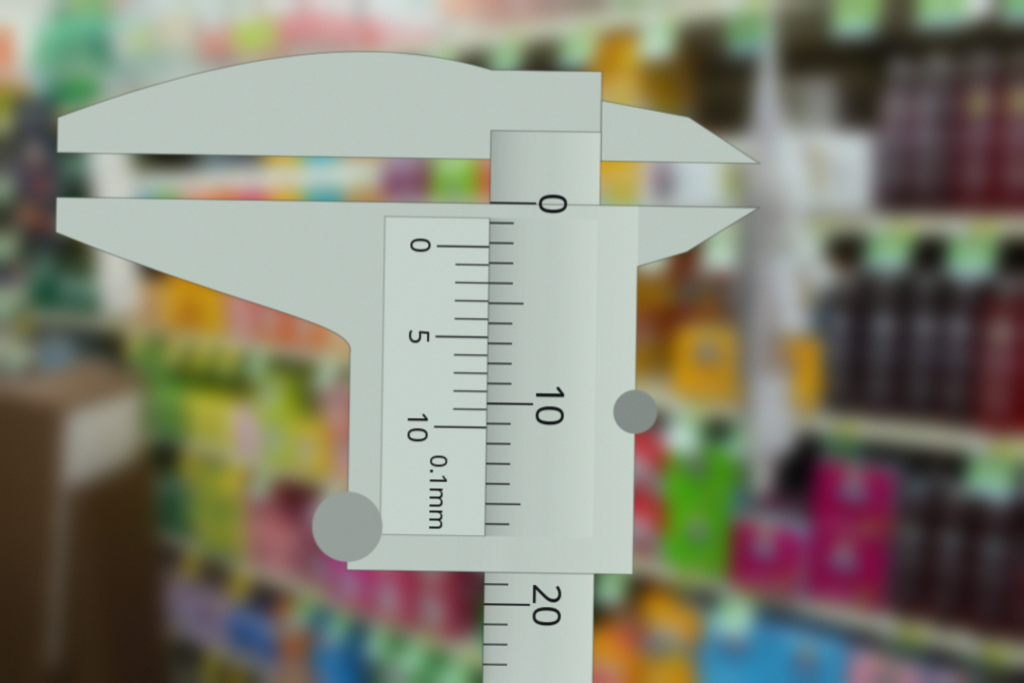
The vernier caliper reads 2.2 mm
